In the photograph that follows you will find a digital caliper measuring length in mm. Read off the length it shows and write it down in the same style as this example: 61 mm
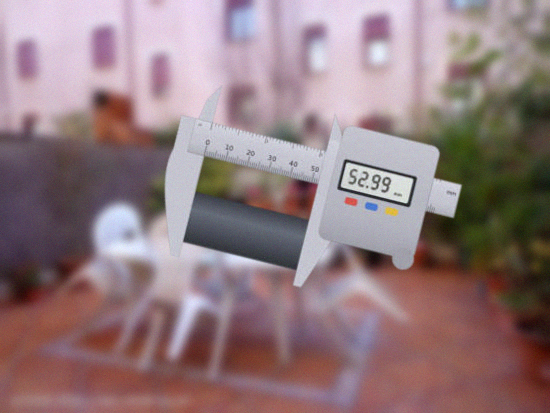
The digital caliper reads 52.99 mm
